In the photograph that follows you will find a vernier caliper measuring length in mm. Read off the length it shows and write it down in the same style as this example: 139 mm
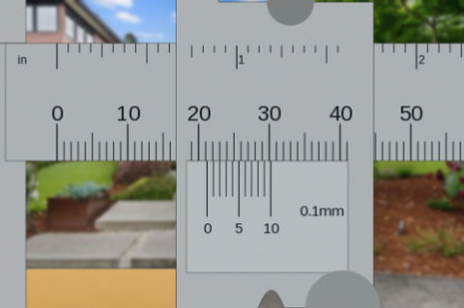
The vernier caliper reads 21.2 mm
